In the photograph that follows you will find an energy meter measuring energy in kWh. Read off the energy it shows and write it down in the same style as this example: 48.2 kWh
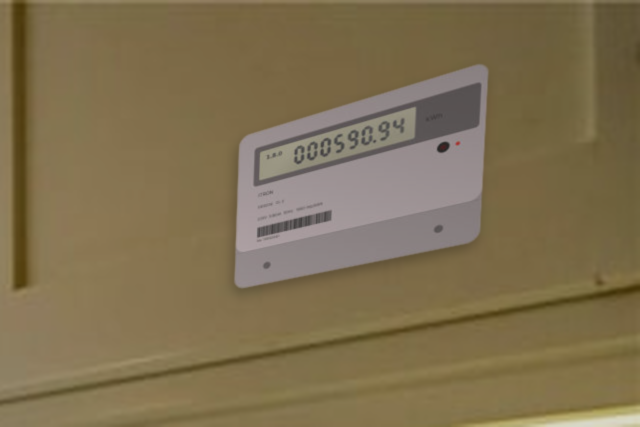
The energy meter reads 590.94 kWh
